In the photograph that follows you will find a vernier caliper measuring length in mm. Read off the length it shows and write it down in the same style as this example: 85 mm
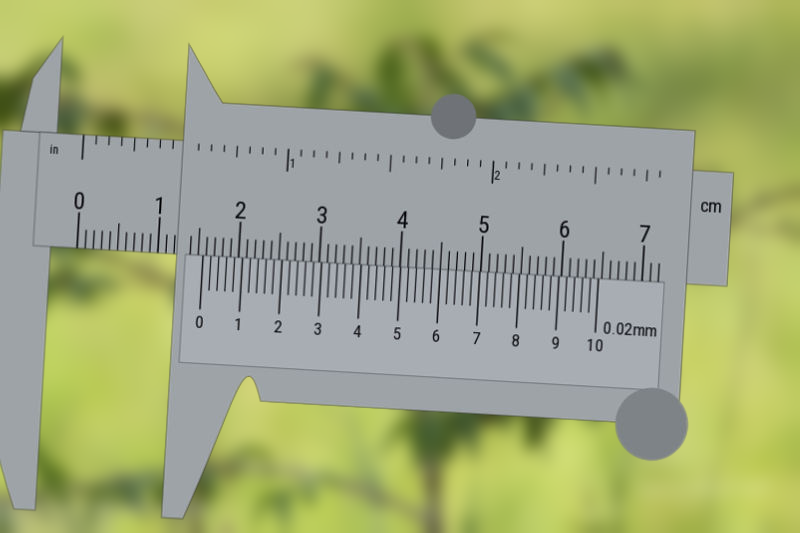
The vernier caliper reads 15.6 mm
